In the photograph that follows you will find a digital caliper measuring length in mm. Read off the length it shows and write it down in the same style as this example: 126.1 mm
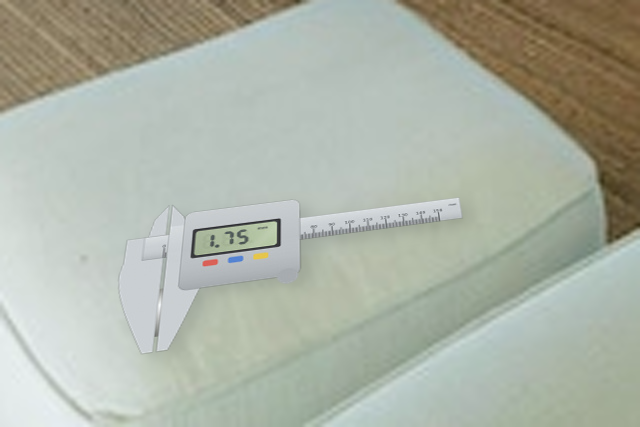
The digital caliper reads 1.75 mm
